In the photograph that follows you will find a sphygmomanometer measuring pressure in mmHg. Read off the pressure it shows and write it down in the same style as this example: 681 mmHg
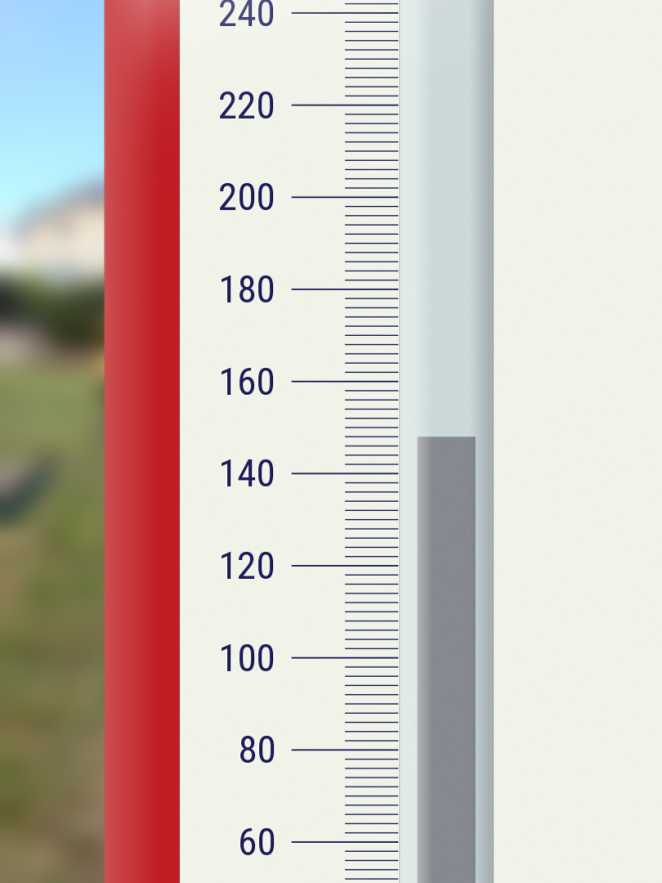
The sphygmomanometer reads 148 mmHg
